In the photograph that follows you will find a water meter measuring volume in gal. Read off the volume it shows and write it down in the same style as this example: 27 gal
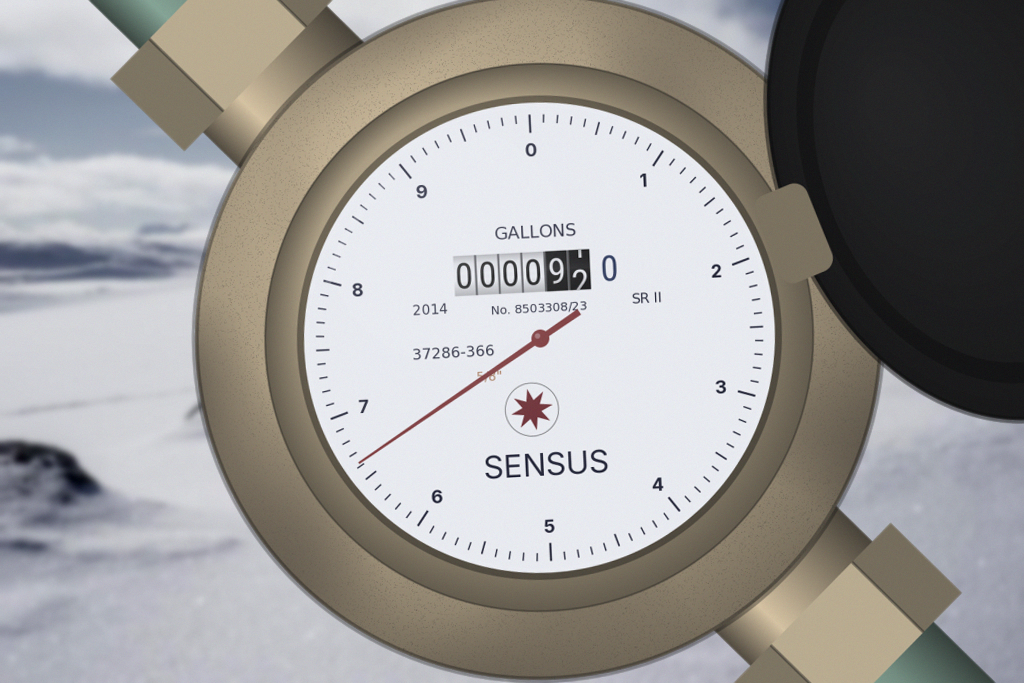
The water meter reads 916.6 gal
